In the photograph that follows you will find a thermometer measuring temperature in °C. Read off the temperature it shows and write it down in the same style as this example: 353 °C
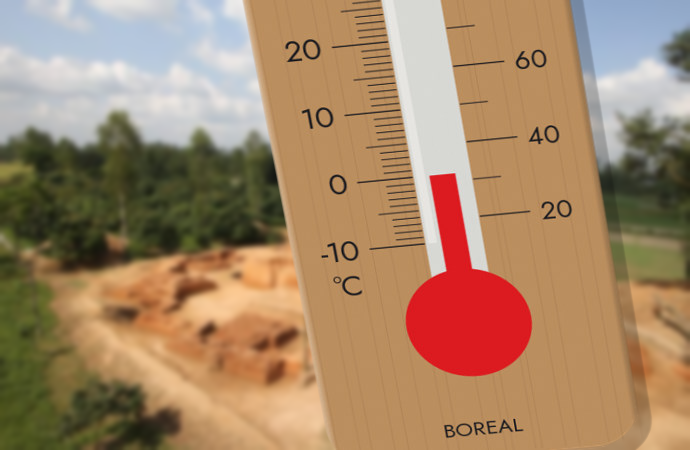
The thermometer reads 0 °C
